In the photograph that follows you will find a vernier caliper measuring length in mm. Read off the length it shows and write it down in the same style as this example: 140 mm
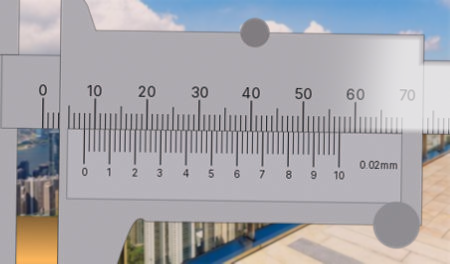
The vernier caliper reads 8.0 mm
